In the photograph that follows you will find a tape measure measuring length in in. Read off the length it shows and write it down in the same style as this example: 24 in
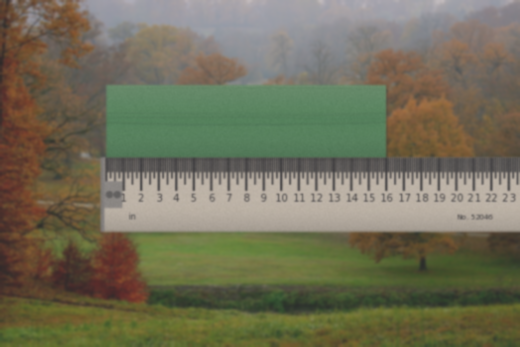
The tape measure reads 16 in
